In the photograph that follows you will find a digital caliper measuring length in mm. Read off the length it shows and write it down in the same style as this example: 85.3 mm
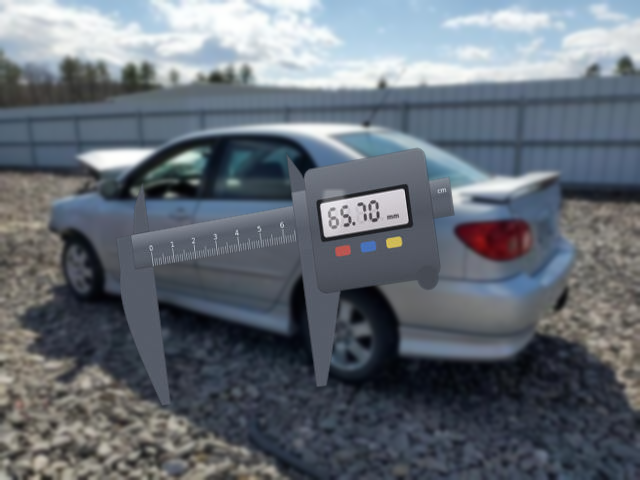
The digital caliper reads 65.70 mm
